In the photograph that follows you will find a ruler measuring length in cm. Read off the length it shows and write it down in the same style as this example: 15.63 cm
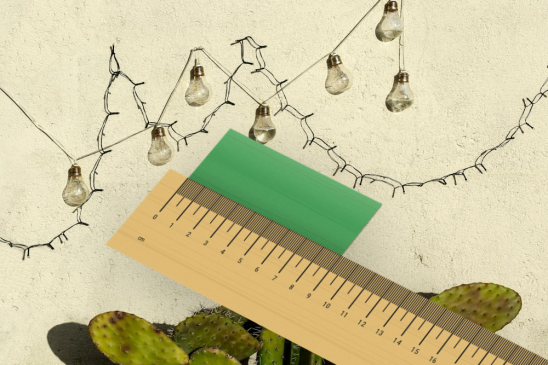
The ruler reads 9 cm
